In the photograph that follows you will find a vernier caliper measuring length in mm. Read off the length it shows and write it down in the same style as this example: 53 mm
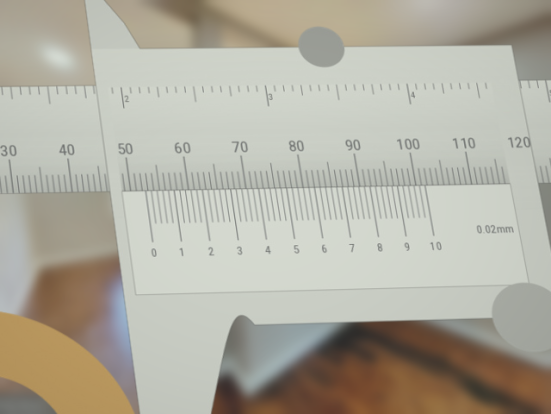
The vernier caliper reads 52.6 mm
